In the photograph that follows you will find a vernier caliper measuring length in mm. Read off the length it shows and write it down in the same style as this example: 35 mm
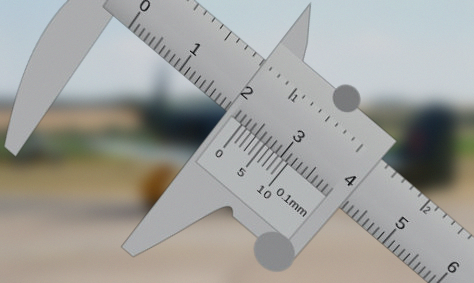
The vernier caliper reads 22.4 mm
